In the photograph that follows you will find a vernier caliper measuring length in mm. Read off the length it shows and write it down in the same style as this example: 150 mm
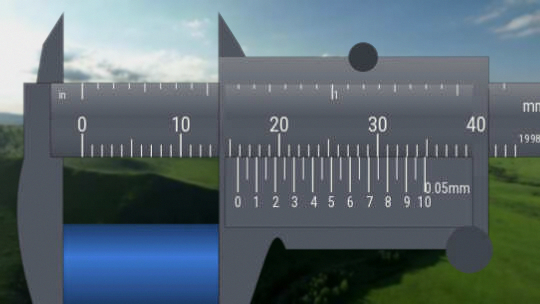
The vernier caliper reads 15.8 mm
